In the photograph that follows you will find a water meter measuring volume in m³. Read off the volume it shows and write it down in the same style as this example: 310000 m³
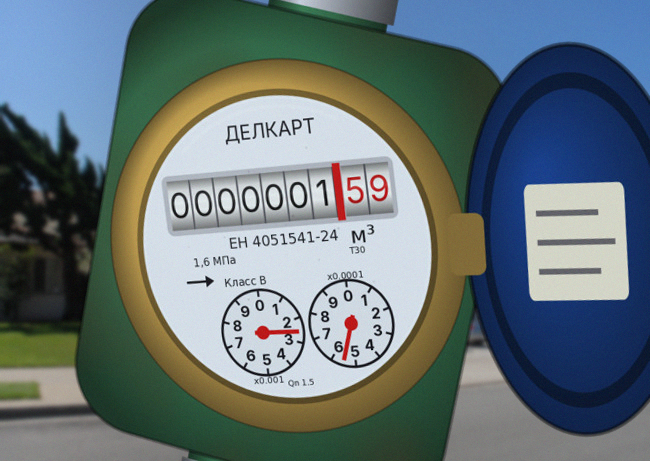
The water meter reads 1.5925 m³
